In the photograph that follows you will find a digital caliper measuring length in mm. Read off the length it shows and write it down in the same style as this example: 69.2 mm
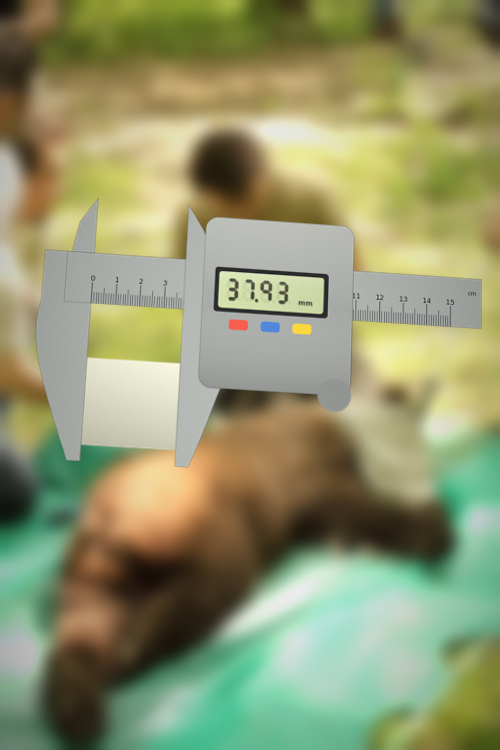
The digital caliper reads 37.93 mm
